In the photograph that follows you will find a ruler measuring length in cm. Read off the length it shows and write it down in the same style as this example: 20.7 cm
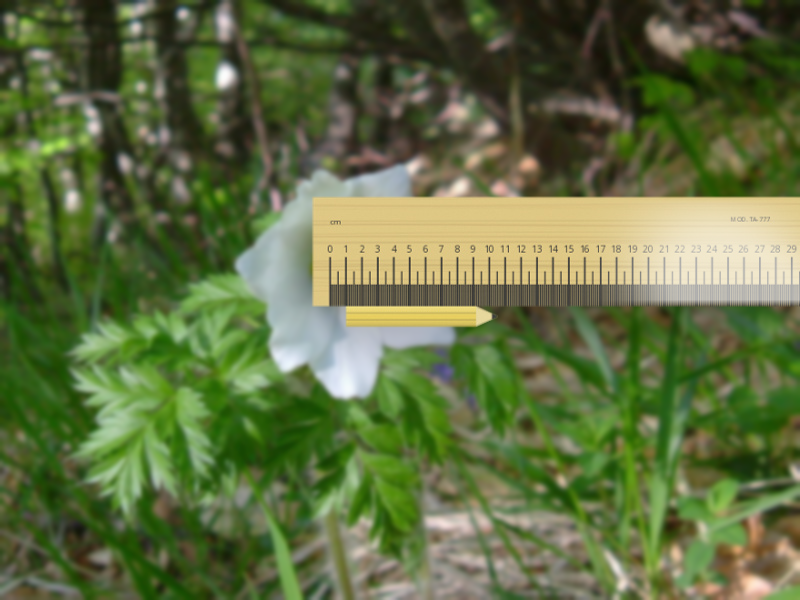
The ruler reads 9.5 cm
